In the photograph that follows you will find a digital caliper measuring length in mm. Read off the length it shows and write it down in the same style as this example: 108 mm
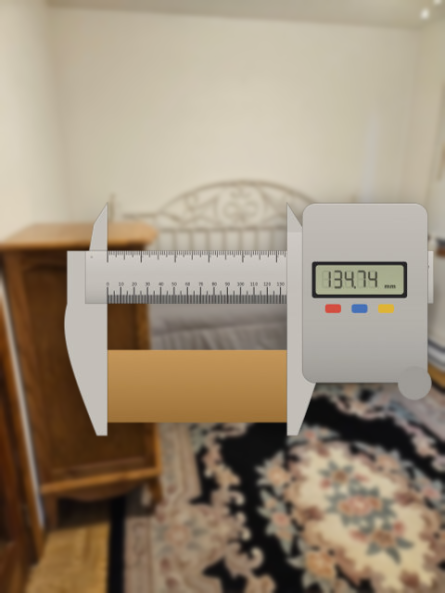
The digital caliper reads 134.74 mm
